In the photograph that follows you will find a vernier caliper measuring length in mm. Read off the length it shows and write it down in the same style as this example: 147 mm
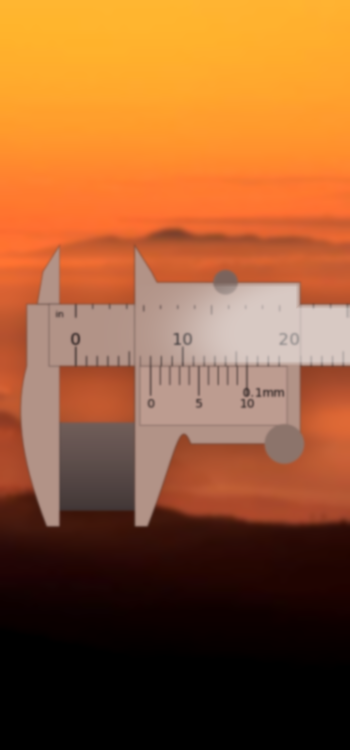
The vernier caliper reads 7.0 mm
